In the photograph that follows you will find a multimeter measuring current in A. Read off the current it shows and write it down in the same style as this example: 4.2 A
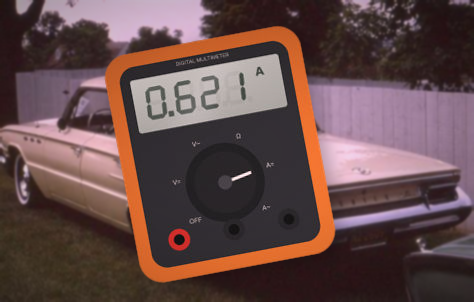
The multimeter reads 0.621 A
